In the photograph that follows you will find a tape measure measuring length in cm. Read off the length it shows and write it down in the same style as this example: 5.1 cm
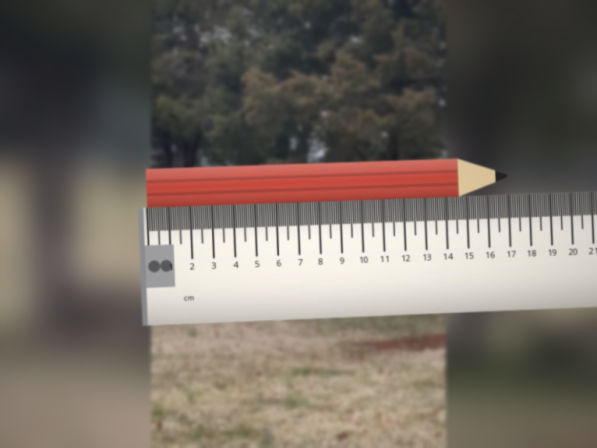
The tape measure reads 17 cm
